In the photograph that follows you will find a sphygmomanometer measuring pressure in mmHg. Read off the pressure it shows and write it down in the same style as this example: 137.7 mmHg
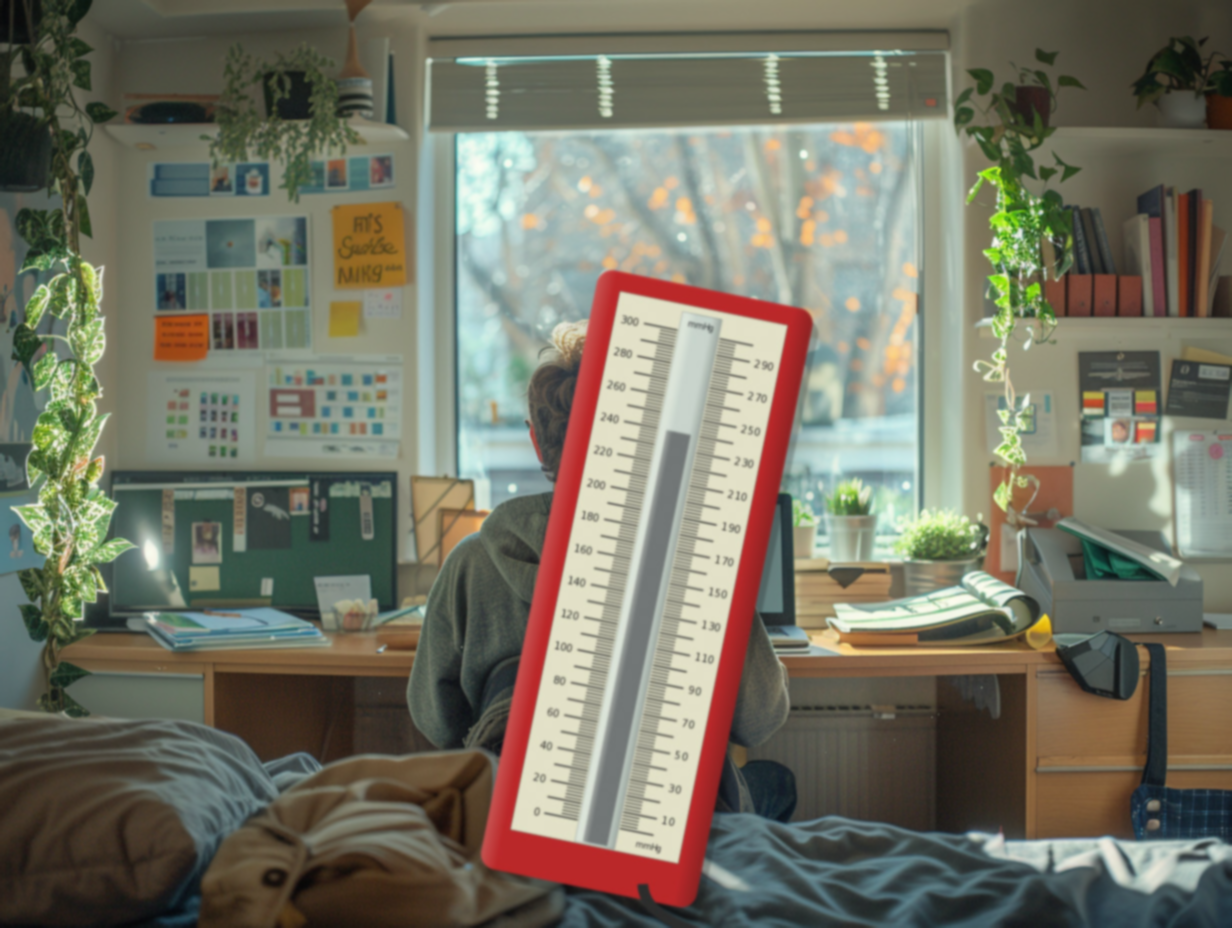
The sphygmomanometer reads 240 mmHg
